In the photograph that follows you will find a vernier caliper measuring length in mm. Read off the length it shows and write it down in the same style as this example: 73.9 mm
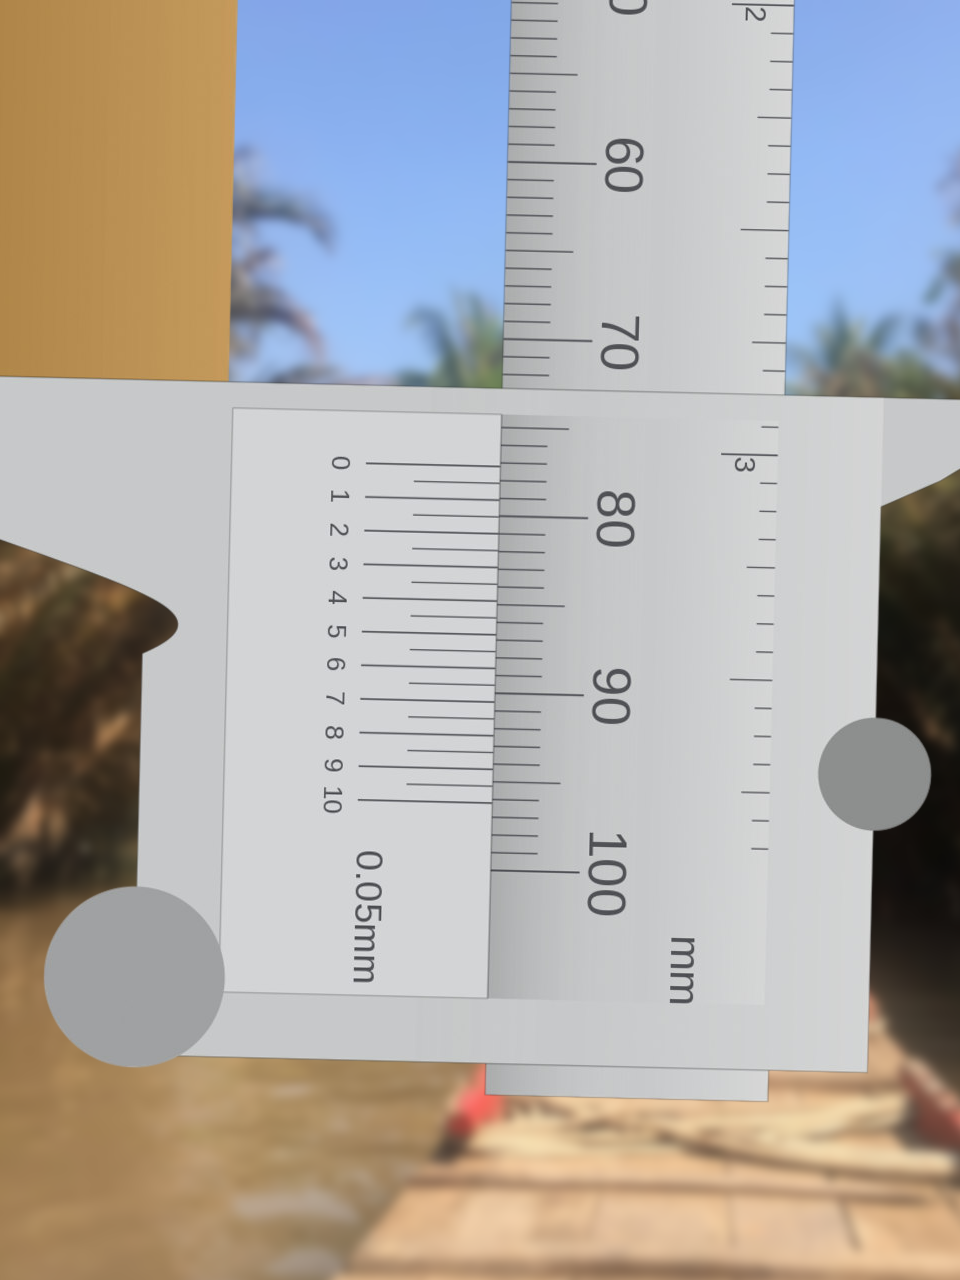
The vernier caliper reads 77.2 mm
